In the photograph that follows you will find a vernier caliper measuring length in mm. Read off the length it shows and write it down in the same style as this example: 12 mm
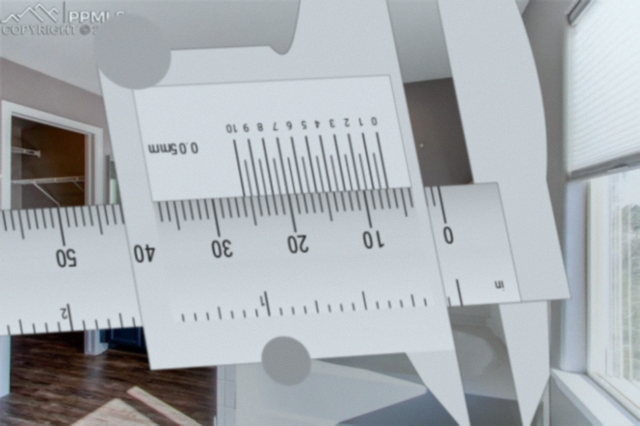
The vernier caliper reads 6.8 mm
